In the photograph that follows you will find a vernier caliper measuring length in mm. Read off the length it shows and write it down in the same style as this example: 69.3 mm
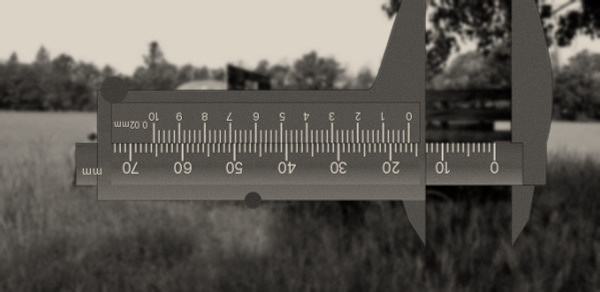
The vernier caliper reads 16.5 mm
